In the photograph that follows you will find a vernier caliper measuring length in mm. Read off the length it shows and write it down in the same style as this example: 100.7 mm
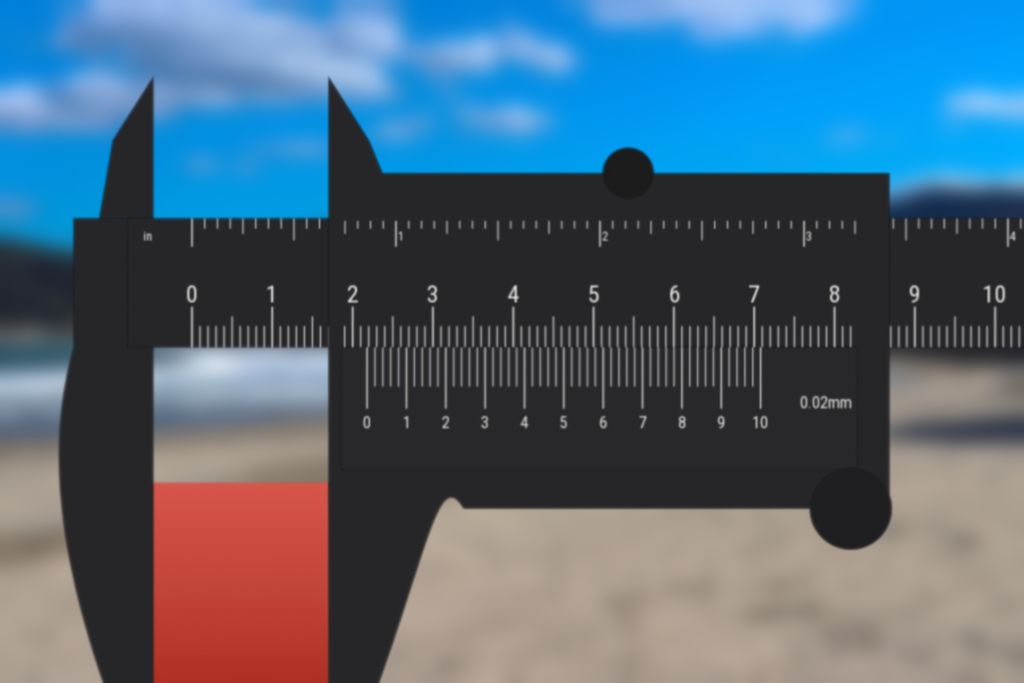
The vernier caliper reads 21.8 mm
